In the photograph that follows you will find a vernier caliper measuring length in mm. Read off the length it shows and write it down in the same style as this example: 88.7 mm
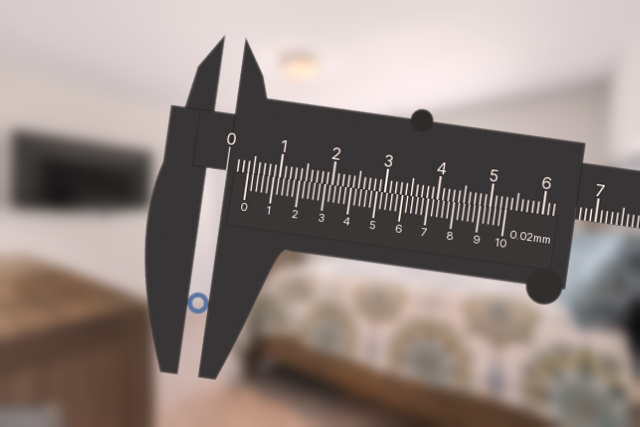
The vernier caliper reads 4.0 mm
